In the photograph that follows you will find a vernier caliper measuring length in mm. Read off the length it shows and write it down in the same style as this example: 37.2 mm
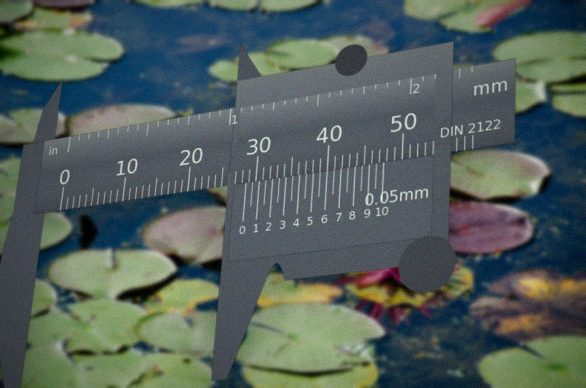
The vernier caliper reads 28.6 mm
